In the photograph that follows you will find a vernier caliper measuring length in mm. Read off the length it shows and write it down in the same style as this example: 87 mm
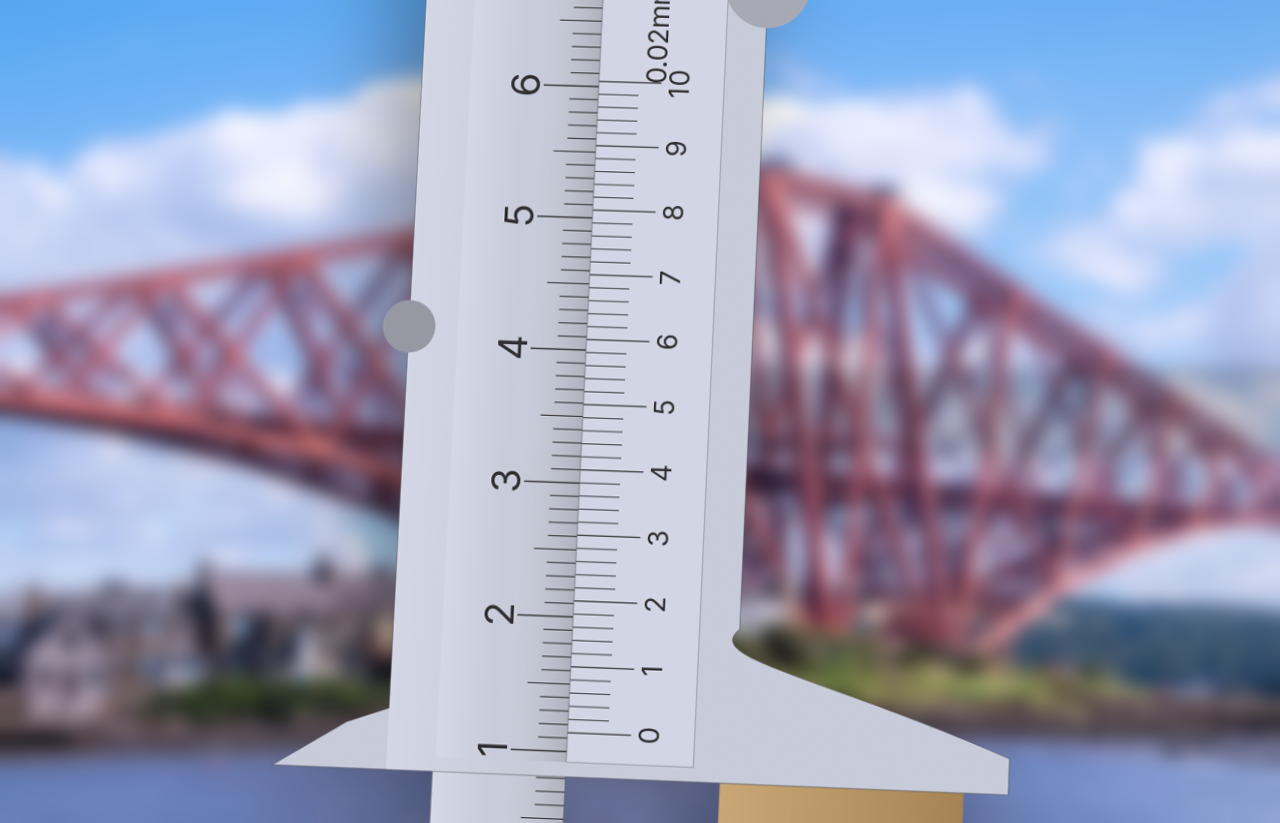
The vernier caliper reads 11.4 mm
